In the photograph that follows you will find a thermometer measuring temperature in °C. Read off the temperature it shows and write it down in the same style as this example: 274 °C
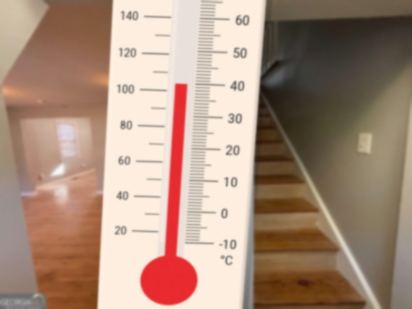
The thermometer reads 40 °C
